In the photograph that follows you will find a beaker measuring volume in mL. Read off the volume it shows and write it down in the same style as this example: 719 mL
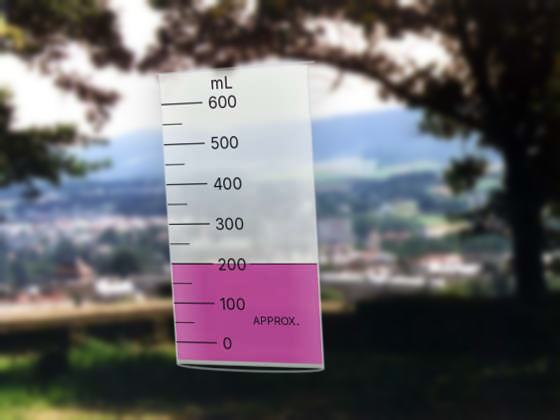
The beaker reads 200 mL
